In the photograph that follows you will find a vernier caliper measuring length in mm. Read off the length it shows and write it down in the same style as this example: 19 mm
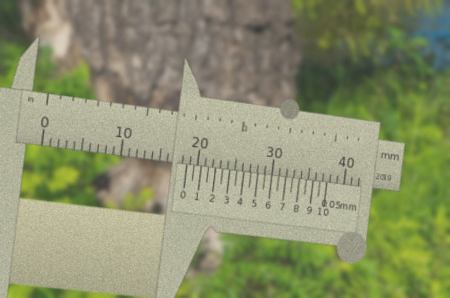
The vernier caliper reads 18.6 mm
